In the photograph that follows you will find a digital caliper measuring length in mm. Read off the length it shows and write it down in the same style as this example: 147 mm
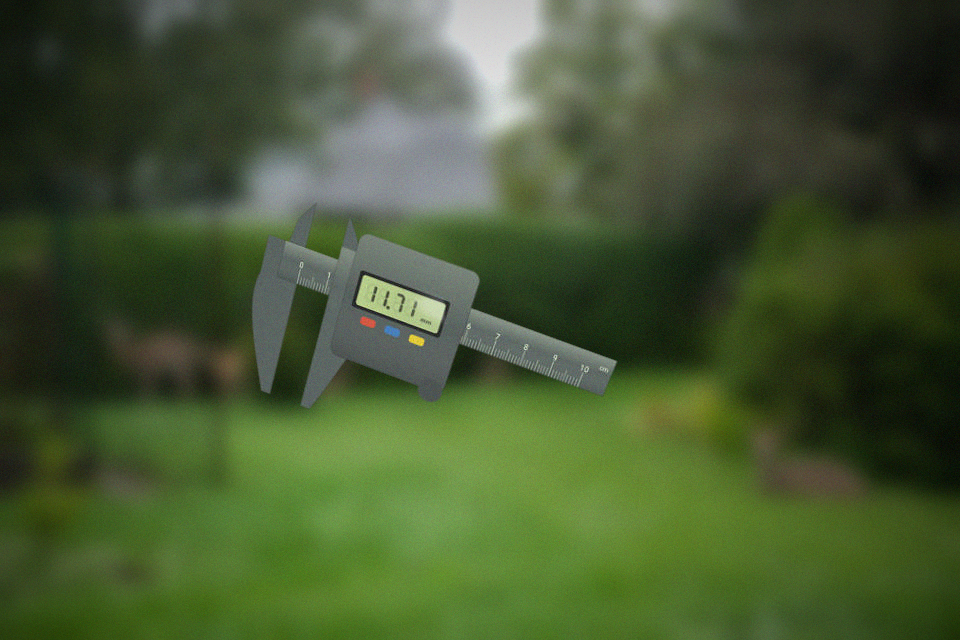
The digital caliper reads 11.71 mm
